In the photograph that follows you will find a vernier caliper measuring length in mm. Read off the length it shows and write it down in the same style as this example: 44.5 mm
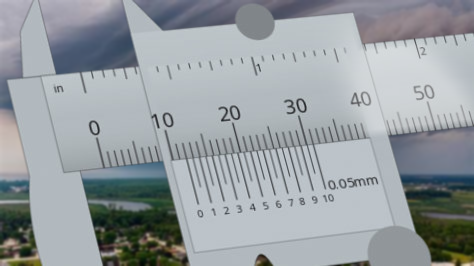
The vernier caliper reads 12.0 mm
